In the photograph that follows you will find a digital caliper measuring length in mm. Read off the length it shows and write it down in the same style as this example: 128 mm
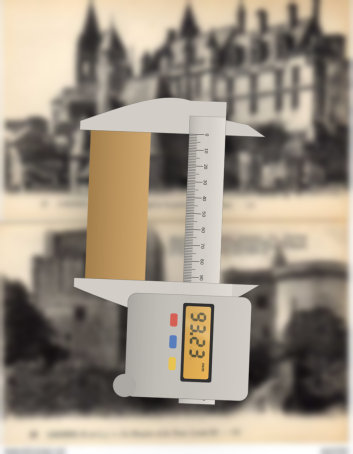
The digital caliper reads 93.23 mm
